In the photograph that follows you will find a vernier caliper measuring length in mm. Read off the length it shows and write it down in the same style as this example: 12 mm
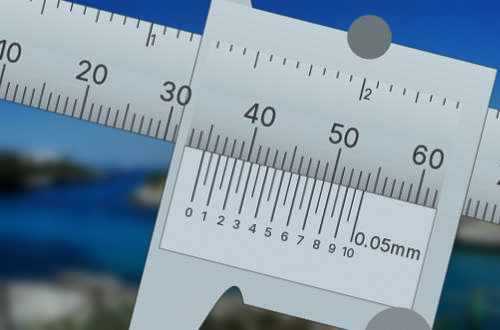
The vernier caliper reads 34.8 mm
